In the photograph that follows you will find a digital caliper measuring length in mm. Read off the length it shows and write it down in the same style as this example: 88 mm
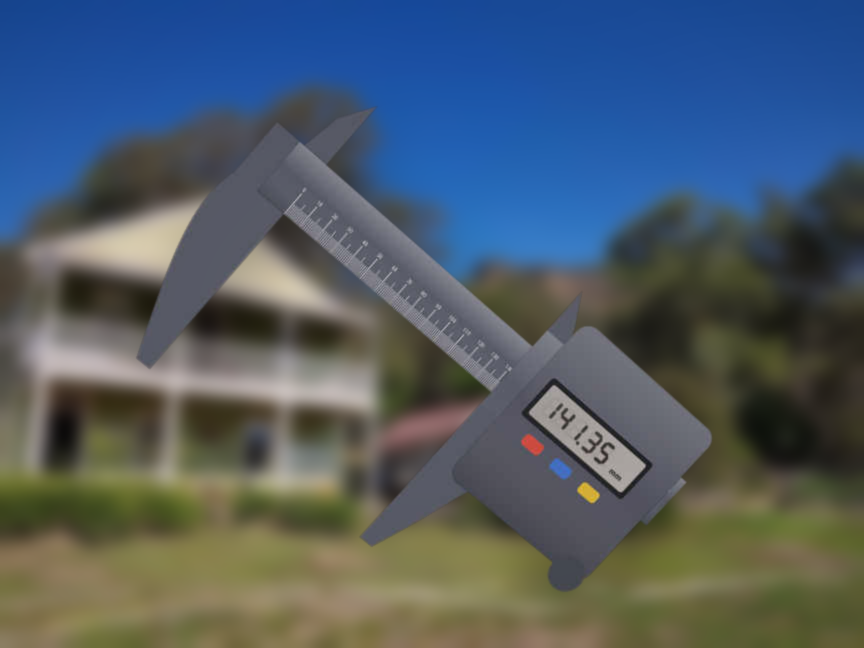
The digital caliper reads 141.35 mm
